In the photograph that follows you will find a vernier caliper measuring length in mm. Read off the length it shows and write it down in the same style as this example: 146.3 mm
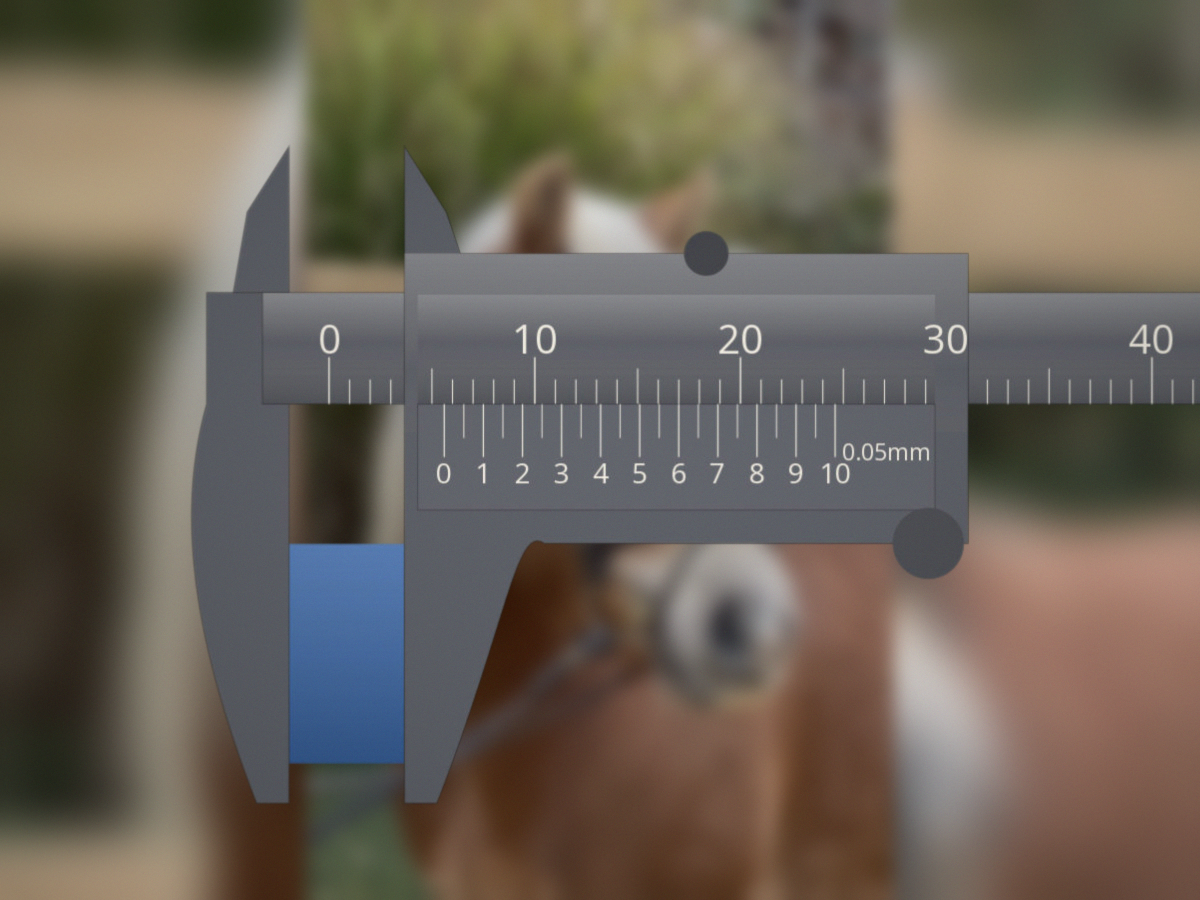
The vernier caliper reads 5.6 mm
